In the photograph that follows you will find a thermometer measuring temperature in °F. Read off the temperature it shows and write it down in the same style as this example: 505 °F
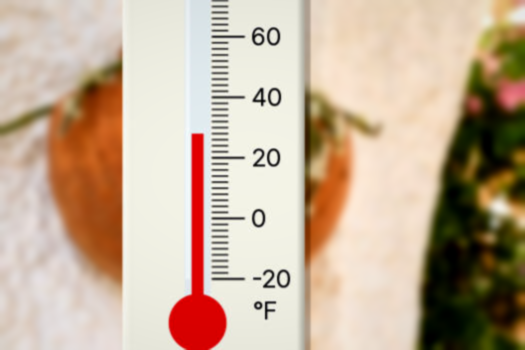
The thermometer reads 28 °F
